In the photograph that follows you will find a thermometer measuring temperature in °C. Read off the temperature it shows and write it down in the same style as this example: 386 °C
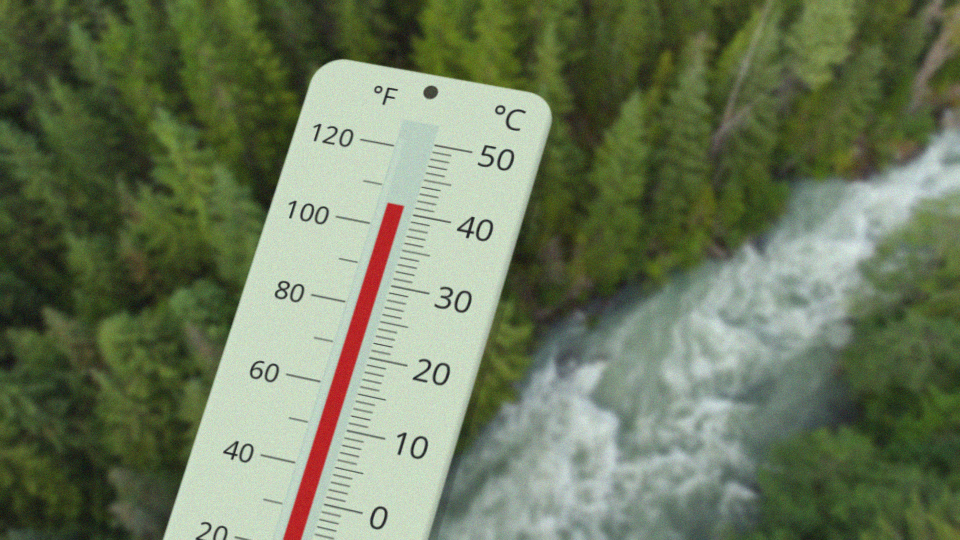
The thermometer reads 41 °C
